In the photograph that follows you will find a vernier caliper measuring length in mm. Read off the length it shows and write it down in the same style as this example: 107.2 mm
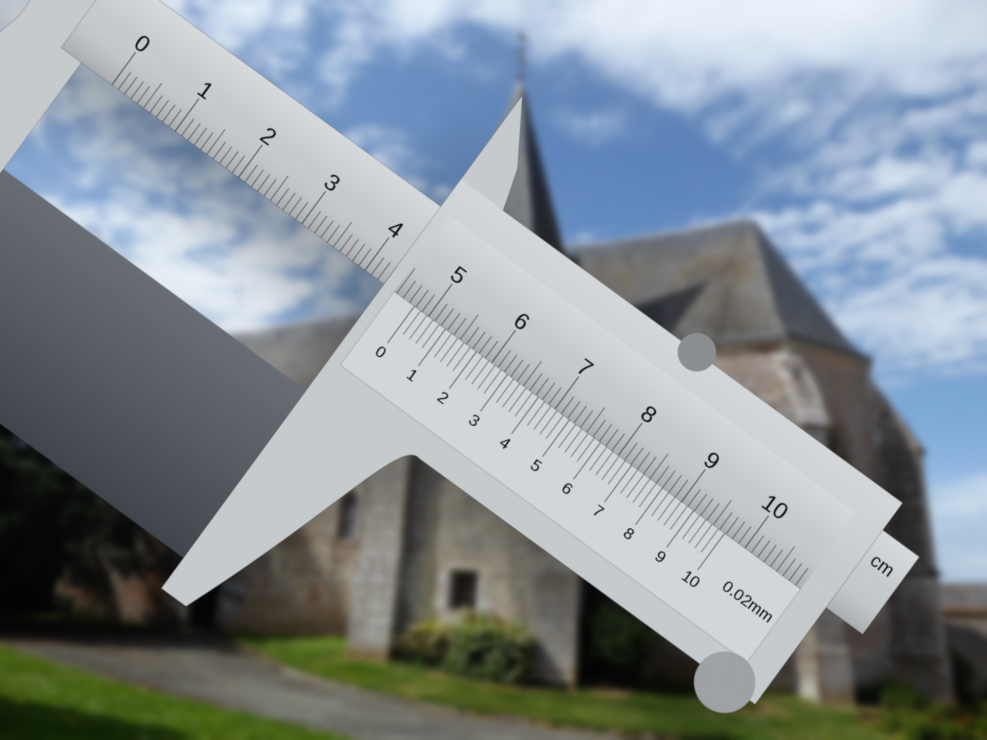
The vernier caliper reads 47.8 mm
